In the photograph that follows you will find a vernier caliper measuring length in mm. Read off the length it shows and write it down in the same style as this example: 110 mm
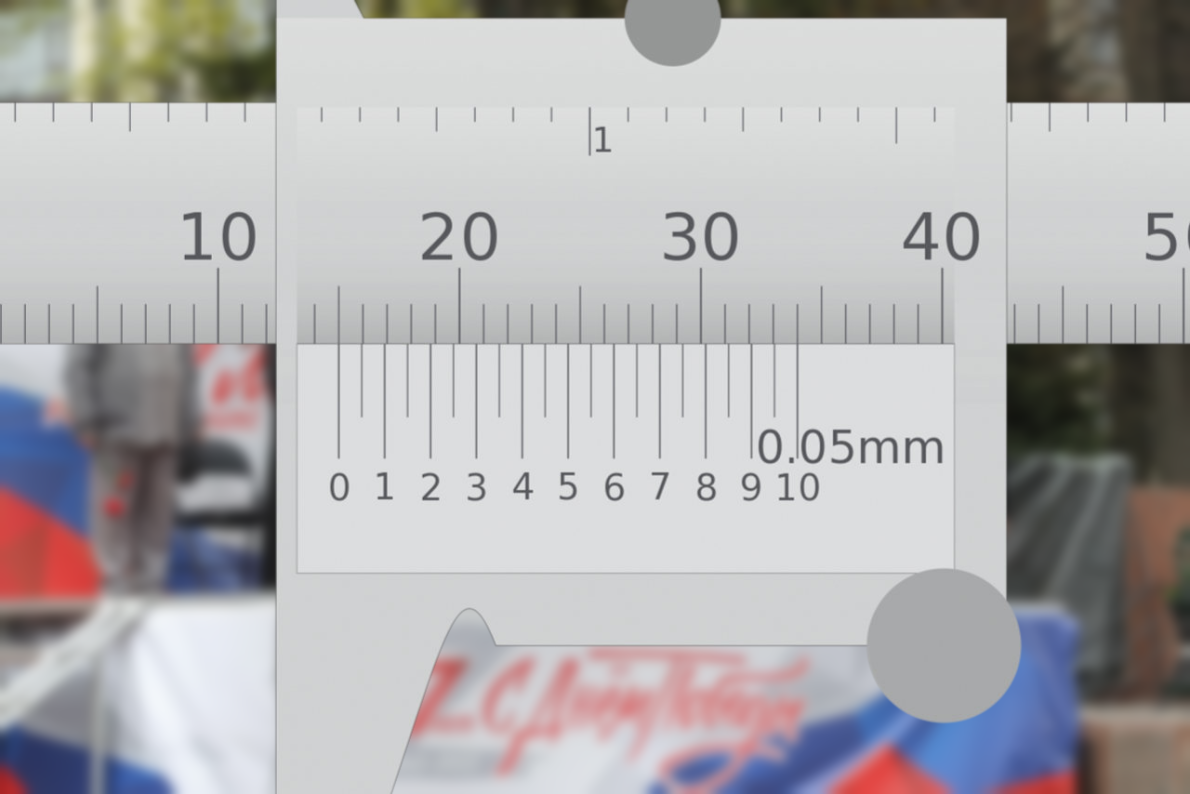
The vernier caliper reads 15.00 mm
